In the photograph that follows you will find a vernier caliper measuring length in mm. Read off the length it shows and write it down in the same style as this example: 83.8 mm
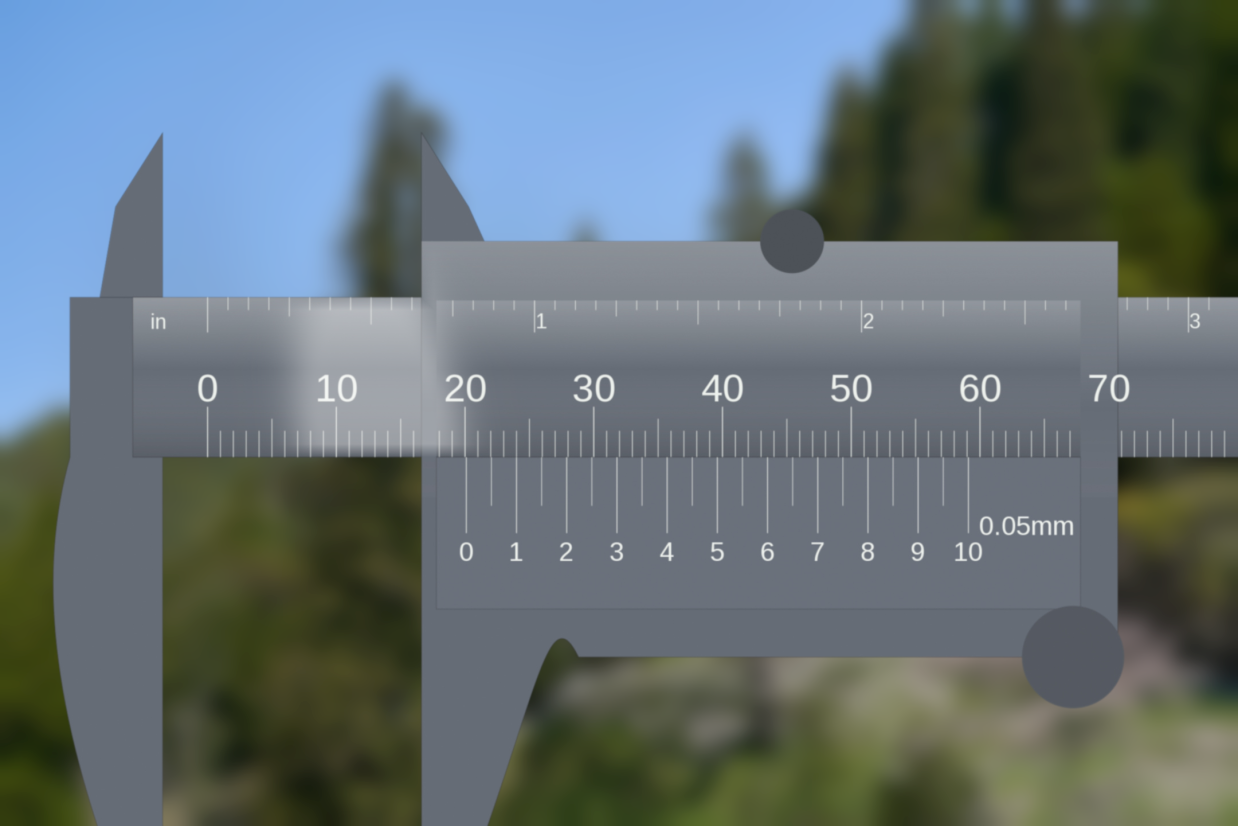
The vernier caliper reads 20.1 mm
